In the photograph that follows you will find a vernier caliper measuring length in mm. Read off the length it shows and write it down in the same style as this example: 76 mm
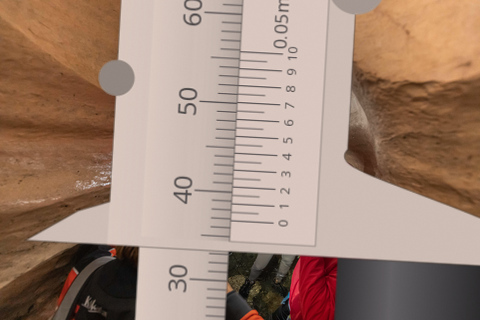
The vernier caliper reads 36.8 mm
